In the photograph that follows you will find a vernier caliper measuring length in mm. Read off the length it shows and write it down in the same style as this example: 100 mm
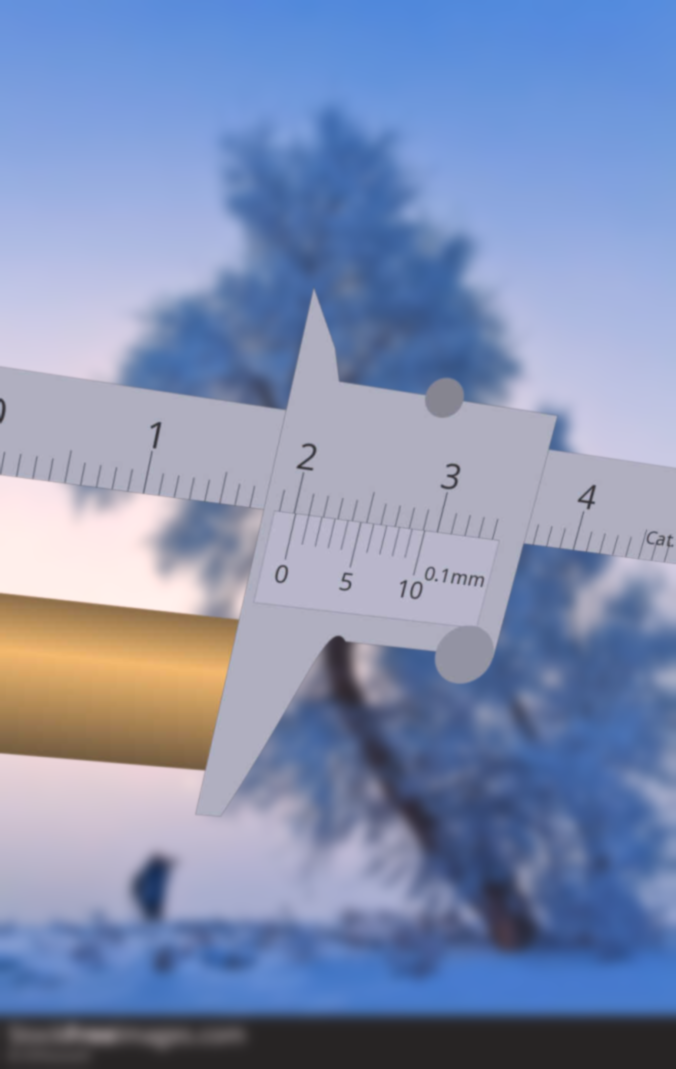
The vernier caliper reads 20.1 mm
